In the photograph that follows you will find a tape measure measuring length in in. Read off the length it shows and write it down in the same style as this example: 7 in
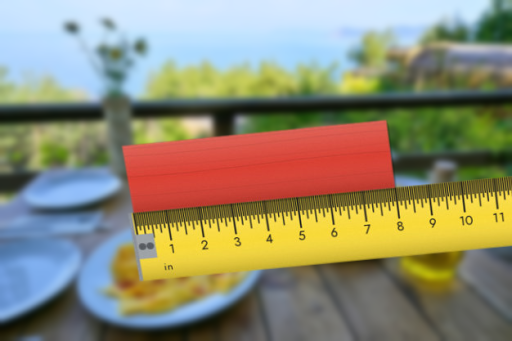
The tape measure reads 8 in
